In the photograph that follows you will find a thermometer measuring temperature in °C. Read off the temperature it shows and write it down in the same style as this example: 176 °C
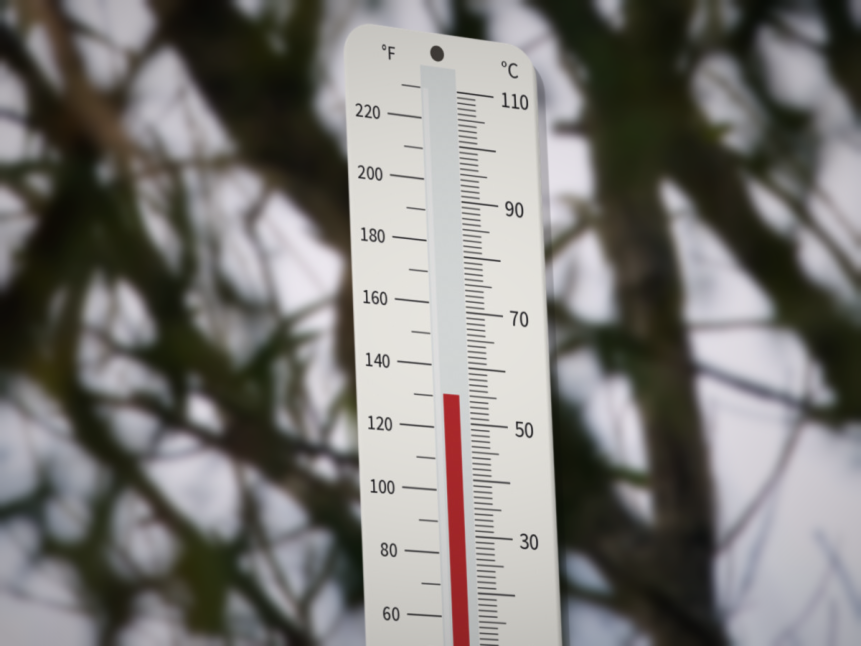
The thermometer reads 55 °C
